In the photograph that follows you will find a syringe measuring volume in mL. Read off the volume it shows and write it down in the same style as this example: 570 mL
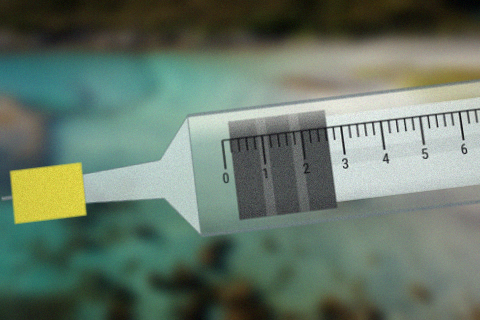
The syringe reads 0.2 mL
